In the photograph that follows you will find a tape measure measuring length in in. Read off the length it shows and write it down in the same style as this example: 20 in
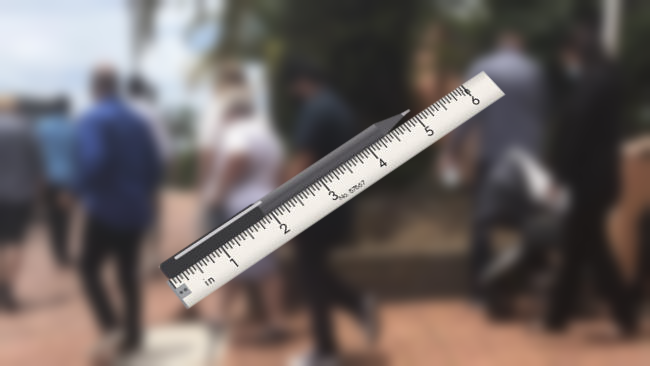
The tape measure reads 5 in
